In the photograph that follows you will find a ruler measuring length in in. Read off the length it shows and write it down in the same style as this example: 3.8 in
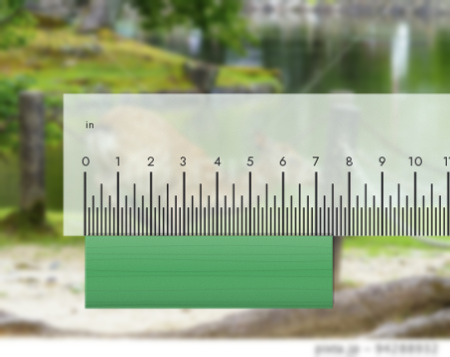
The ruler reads 7.5 in
